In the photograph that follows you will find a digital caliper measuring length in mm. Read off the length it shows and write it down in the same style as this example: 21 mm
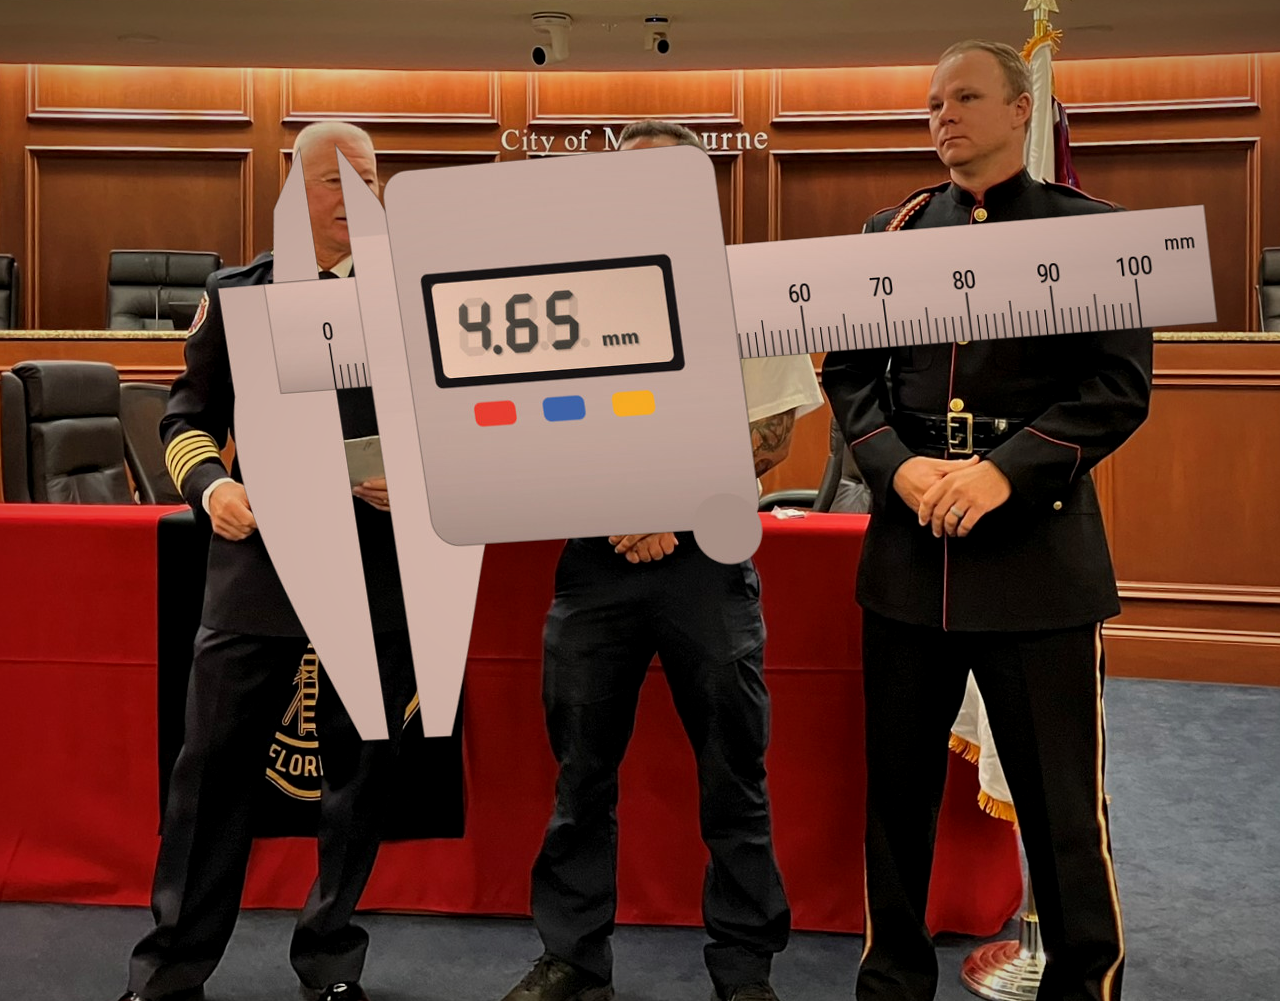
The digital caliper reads 4.65 mm
